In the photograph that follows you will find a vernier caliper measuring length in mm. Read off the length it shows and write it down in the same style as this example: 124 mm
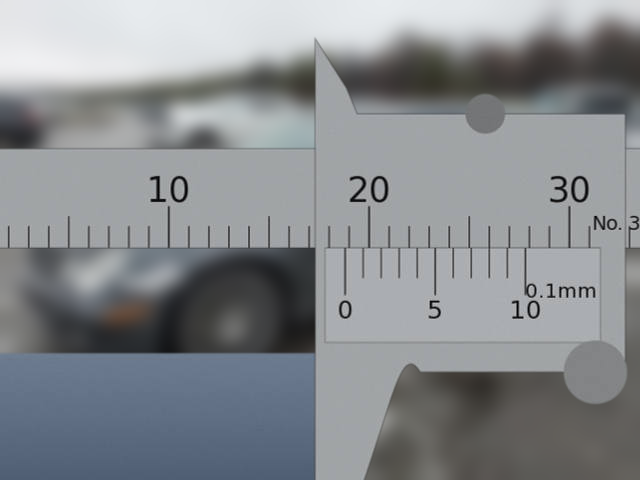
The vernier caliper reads 18.8 mm
